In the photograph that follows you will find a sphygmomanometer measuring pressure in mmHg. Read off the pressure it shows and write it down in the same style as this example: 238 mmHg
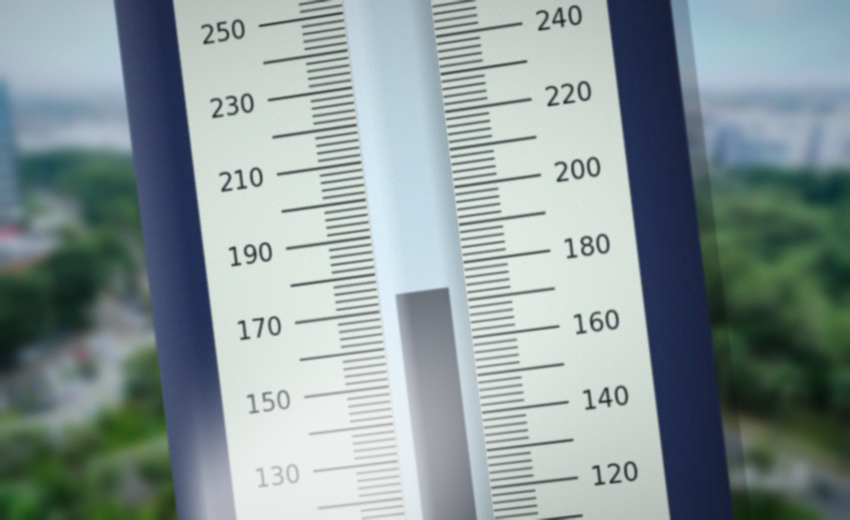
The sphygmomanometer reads 174 mmHg
